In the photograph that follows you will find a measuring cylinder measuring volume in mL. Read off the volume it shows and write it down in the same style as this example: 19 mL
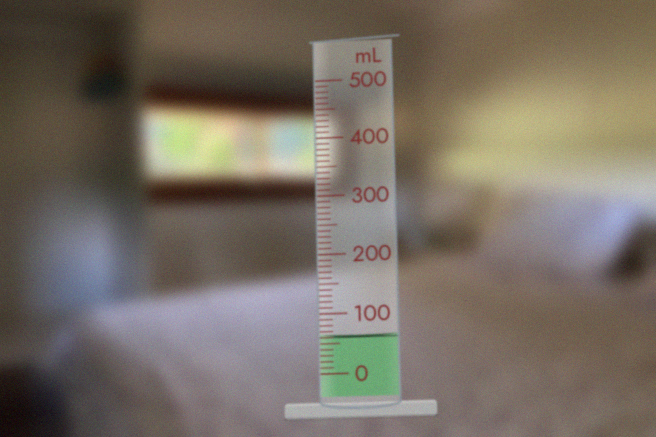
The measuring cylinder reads 60 mL
